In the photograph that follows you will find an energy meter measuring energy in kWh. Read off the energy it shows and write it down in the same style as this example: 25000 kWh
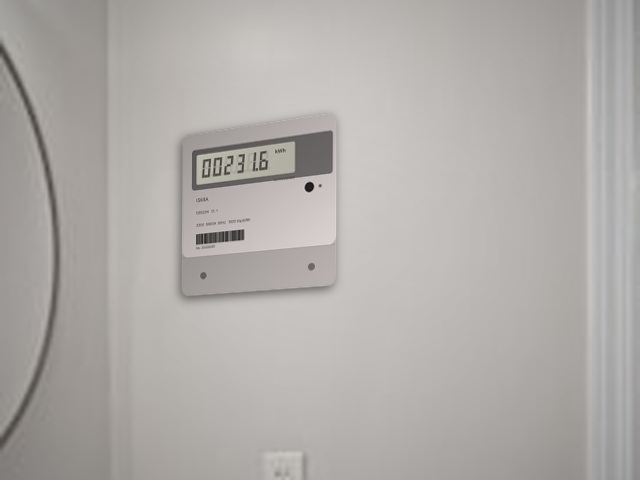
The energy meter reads 231.6 kWh
